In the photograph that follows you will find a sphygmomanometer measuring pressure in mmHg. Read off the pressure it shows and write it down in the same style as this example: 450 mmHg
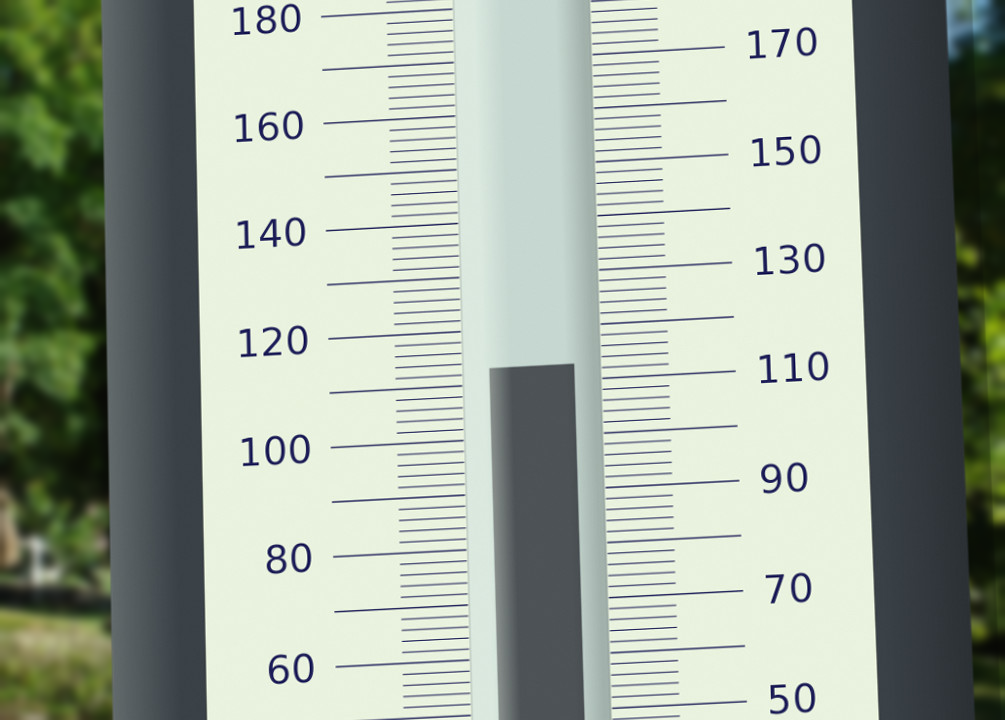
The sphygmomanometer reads 113 mmHg
